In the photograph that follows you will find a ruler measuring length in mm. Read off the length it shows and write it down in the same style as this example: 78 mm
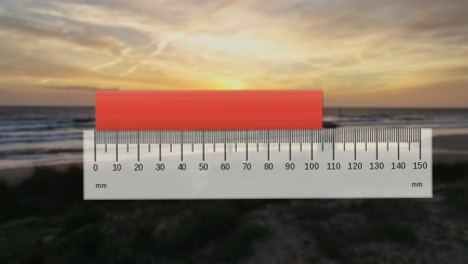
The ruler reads 105 mm
